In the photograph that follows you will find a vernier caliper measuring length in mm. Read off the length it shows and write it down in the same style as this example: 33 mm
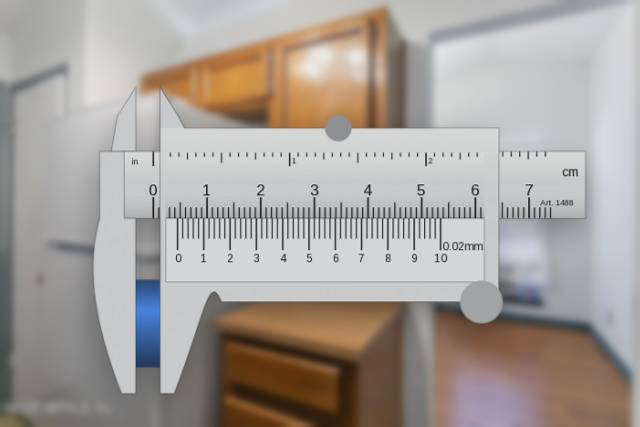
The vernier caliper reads 4.5 mm
